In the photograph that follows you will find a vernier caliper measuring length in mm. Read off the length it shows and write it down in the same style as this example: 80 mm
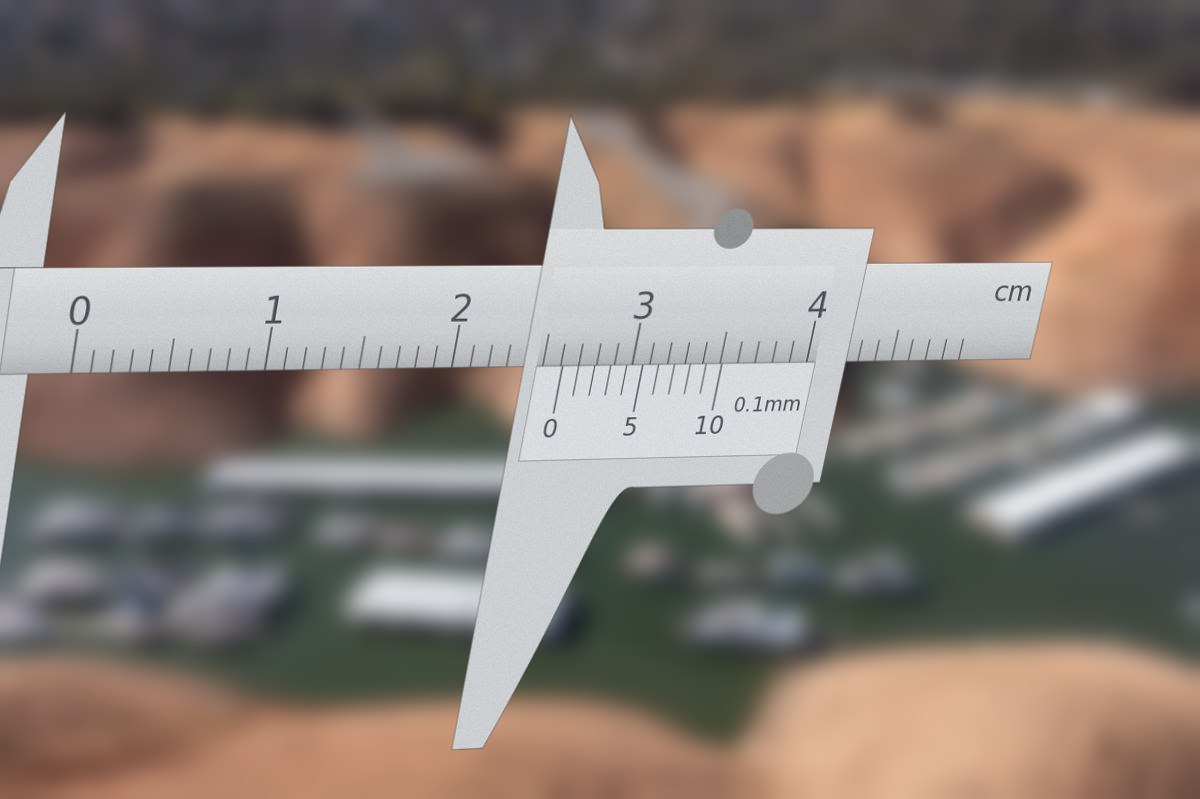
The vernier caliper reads 26.1 mm
